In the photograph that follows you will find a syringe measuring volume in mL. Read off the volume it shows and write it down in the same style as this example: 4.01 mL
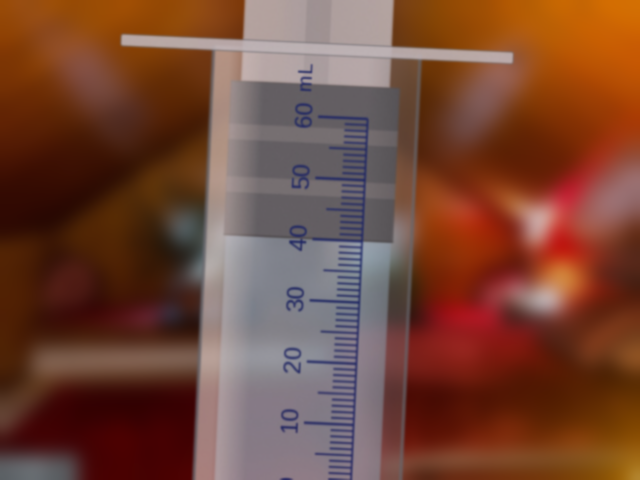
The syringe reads 40 mL
